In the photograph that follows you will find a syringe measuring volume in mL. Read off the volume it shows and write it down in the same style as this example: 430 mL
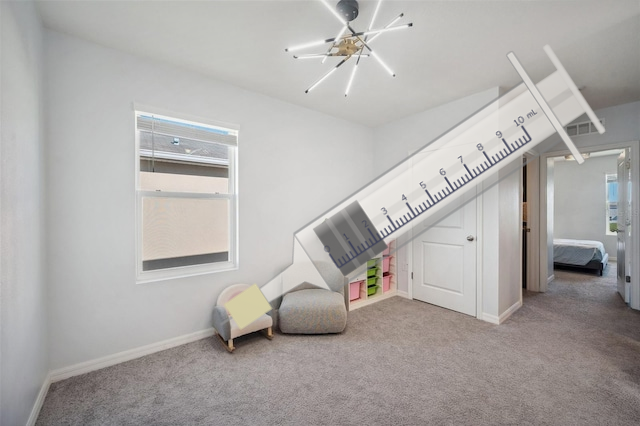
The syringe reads 0 mL
